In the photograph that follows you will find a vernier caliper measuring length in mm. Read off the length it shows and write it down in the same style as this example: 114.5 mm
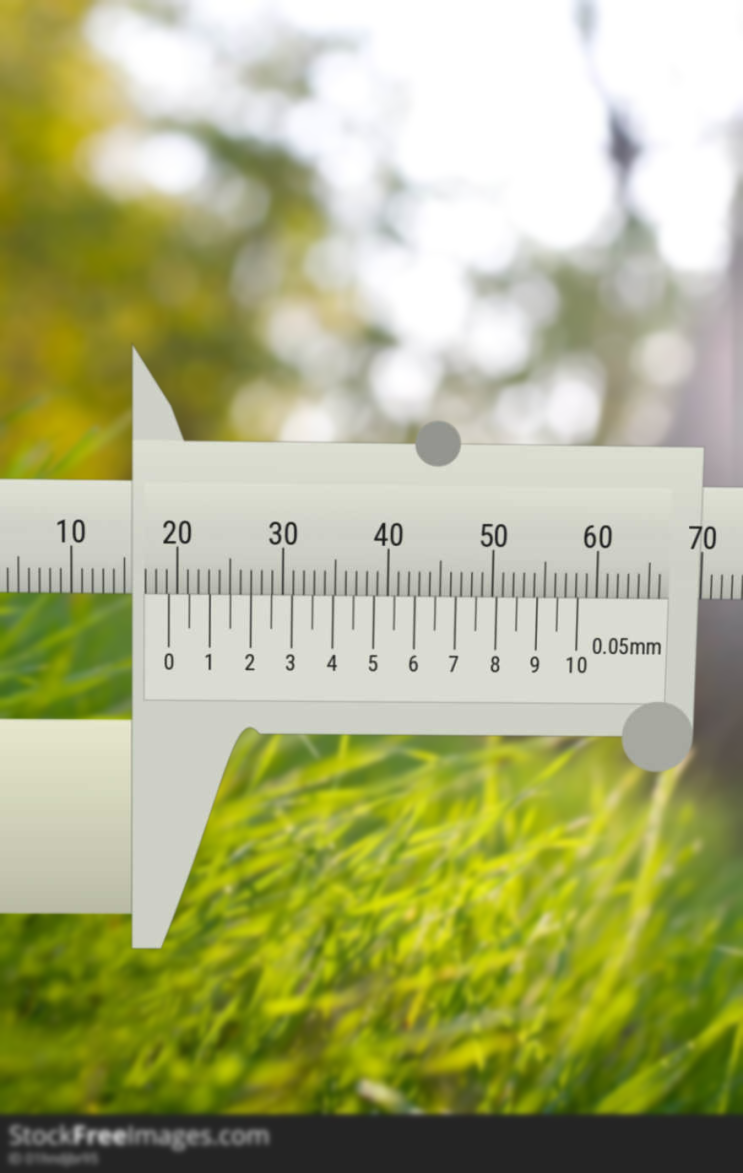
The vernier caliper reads 19.2 mm
